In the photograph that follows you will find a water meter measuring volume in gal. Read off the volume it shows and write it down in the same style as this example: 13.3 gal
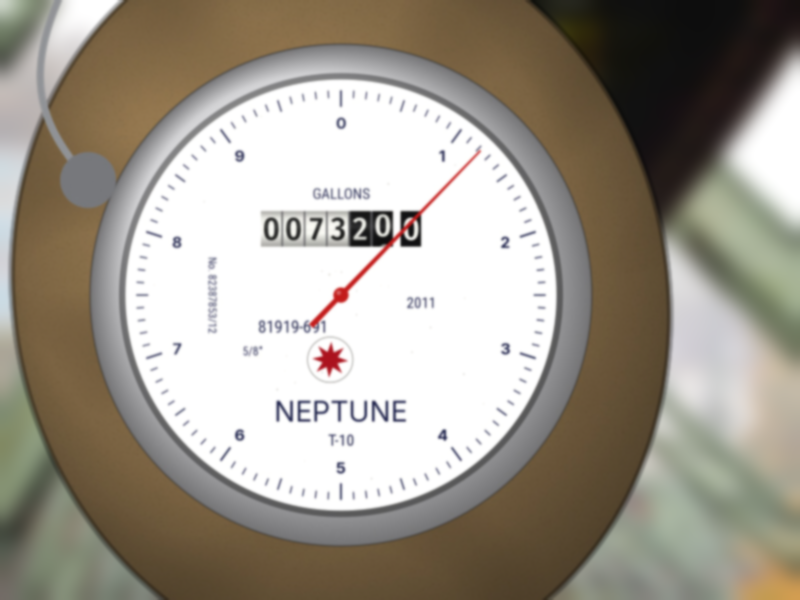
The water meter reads 73201.2 gal
